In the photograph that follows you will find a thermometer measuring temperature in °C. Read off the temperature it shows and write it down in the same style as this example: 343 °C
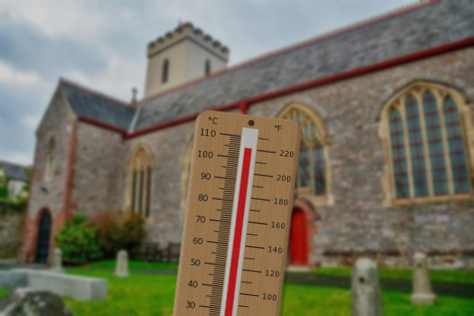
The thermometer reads 105 °C
